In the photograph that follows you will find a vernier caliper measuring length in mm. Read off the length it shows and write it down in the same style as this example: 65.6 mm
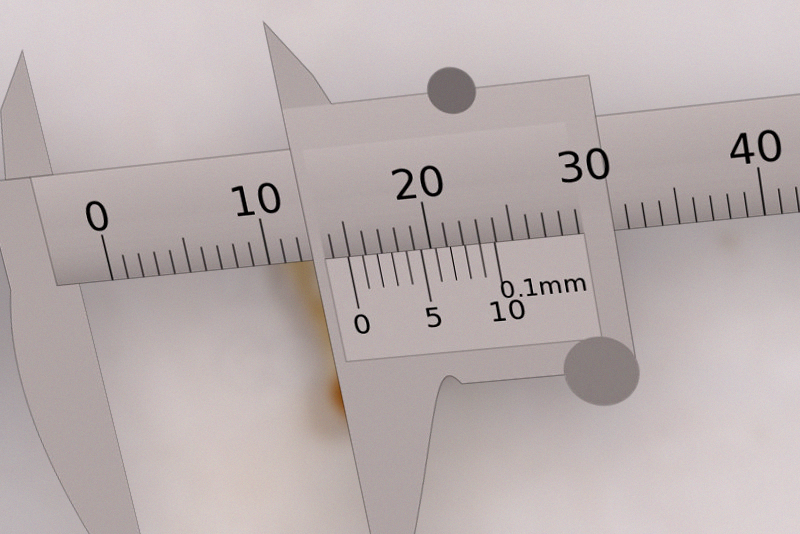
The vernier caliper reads 14.9 mm
